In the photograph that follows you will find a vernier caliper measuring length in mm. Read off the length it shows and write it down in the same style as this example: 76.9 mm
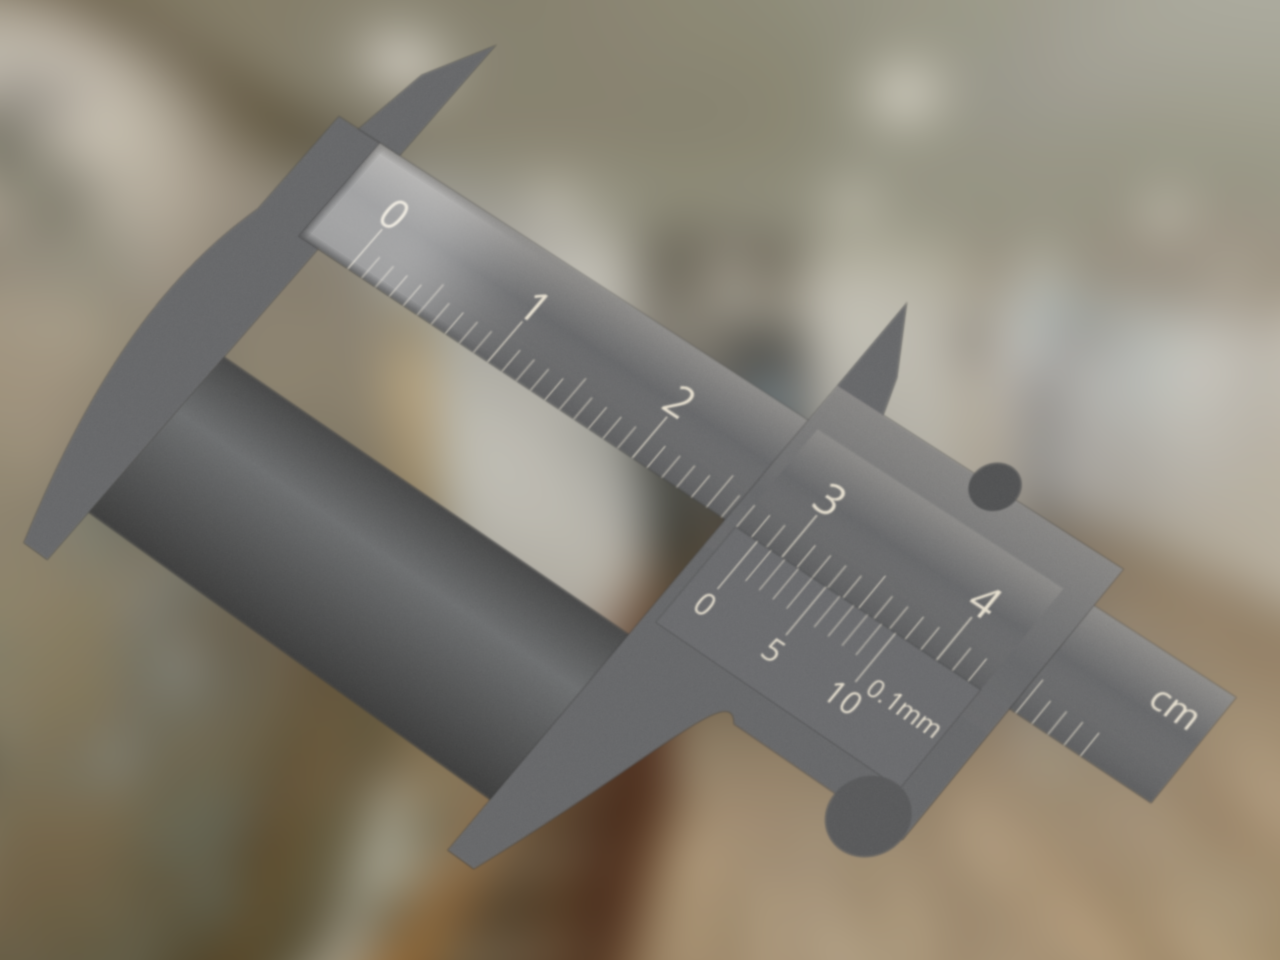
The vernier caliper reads 28.4 mm
